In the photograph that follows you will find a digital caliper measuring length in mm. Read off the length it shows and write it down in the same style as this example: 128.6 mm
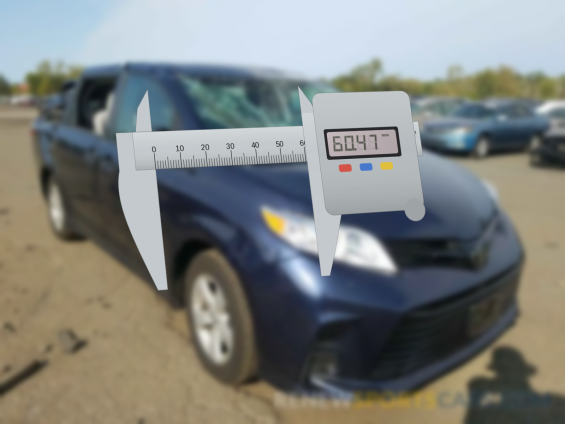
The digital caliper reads 60.47 mm
